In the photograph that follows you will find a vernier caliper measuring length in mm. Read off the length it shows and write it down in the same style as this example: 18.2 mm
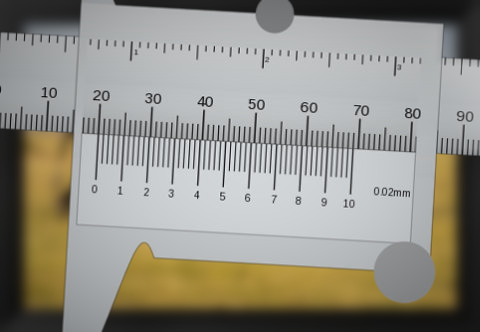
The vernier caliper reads 20.0 mm
